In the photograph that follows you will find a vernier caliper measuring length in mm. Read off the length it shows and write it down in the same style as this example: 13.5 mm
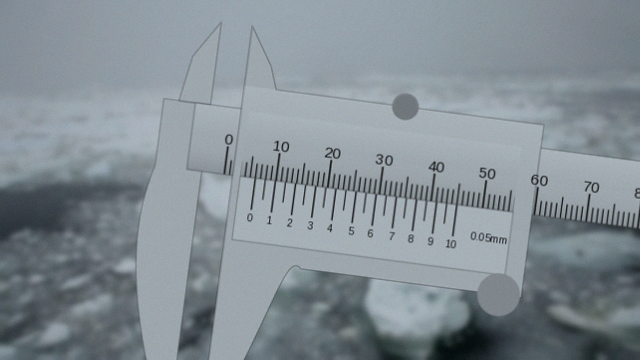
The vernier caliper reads 6.0 mm
